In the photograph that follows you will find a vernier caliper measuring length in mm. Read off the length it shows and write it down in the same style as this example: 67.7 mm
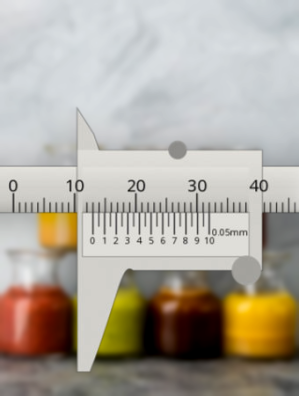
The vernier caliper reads 13.0 mm
